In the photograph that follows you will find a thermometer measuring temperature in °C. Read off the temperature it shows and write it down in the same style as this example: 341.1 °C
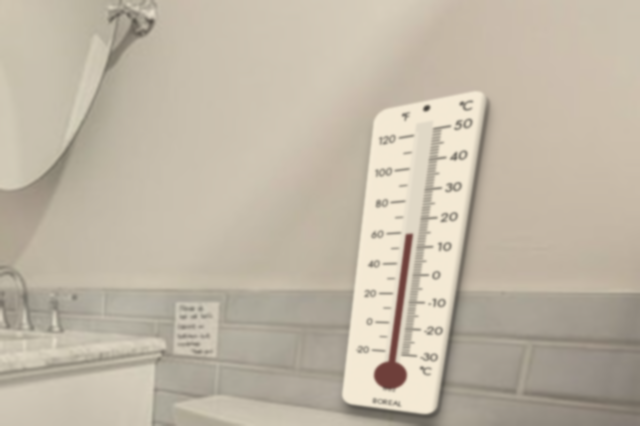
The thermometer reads 15 °C
